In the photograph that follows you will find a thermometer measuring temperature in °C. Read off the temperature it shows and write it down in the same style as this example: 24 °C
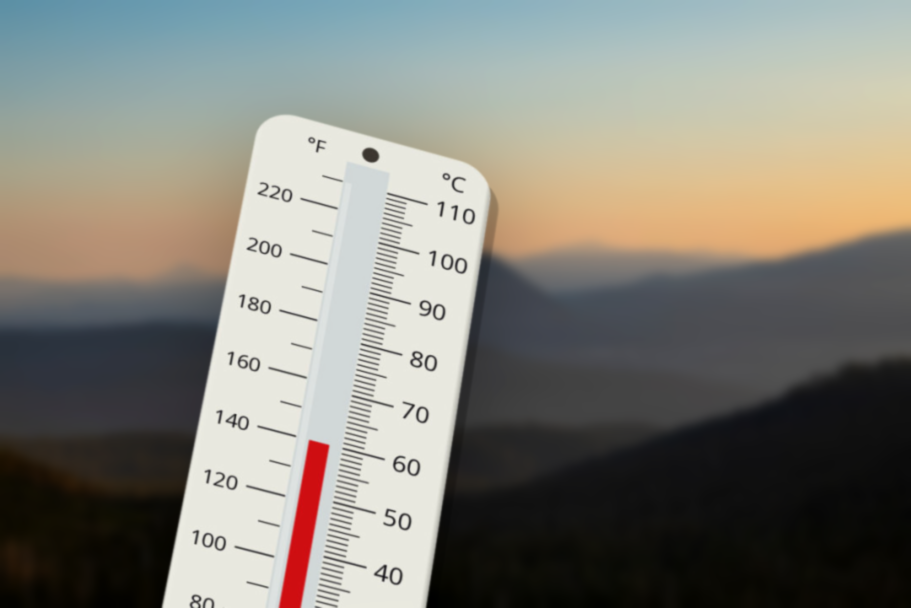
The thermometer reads 60 °C
